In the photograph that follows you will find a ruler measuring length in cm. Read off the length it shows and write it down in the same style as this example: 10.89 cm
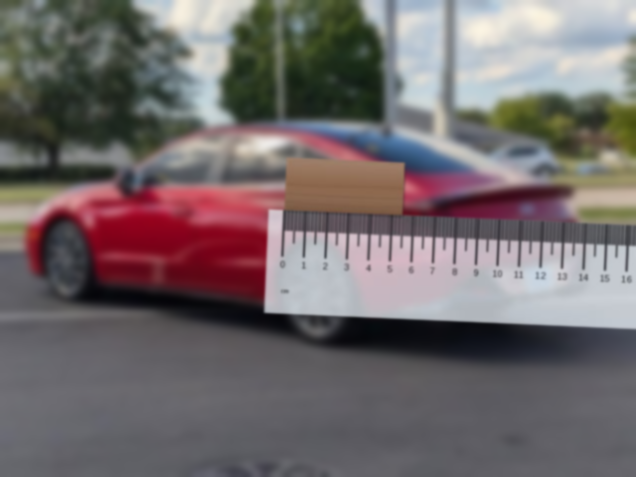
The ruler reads 5.5 cm
